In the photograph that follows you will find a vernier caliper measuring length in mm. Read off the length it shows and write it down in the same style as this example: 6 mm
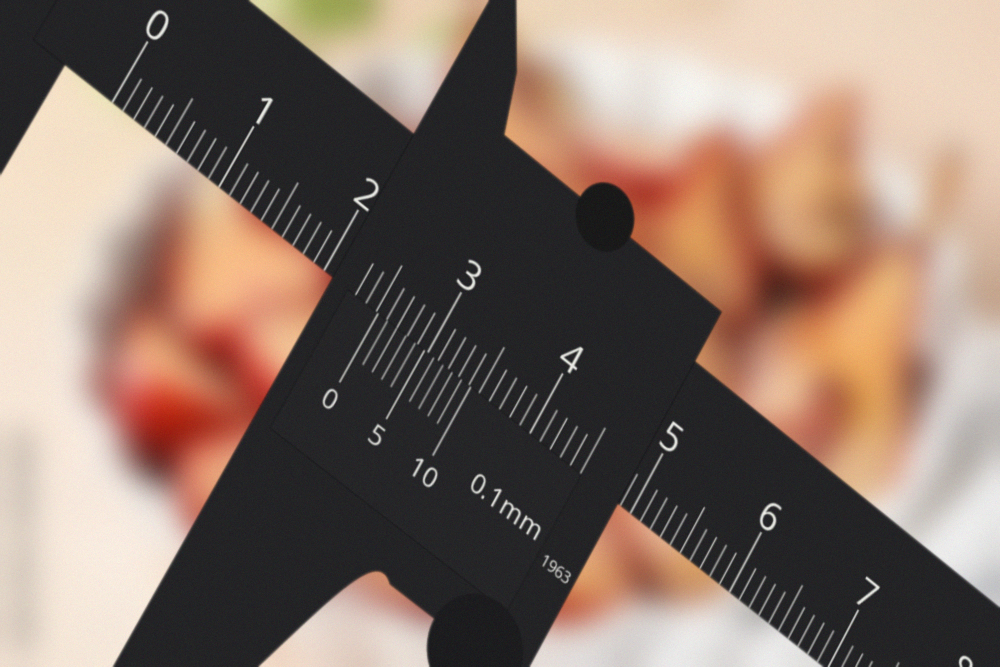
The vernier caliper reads 25.2 mm
